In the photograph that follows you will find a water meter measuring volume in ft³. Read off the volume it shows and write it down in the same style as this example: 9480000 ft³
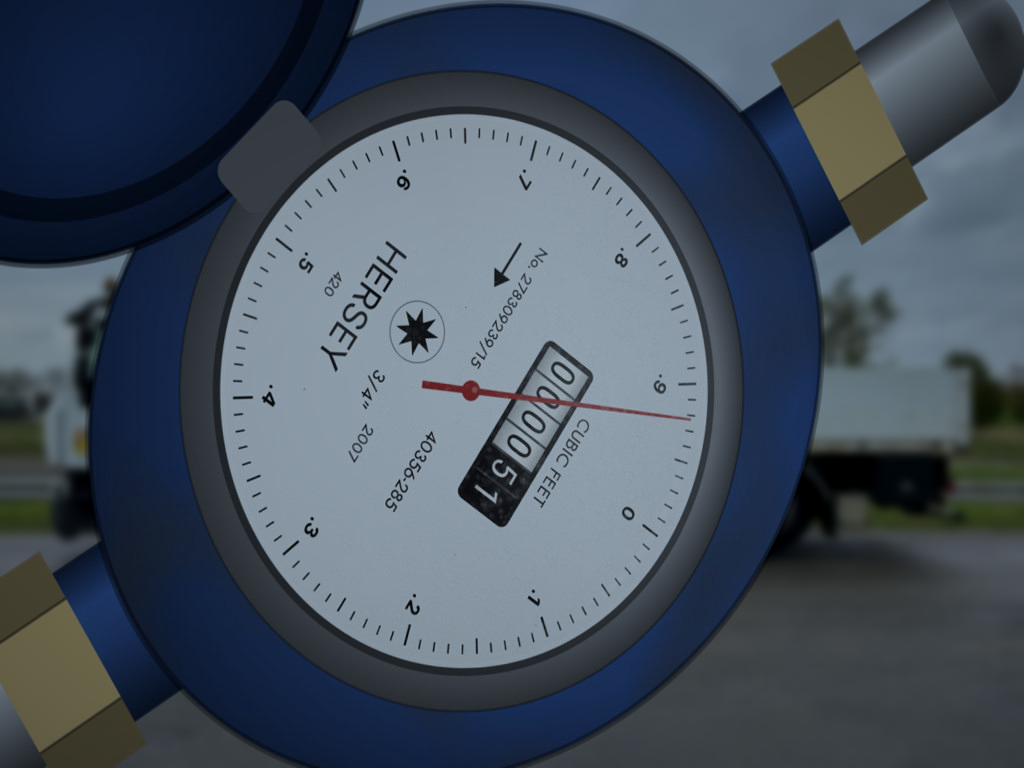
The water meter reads 50.92 ft³
